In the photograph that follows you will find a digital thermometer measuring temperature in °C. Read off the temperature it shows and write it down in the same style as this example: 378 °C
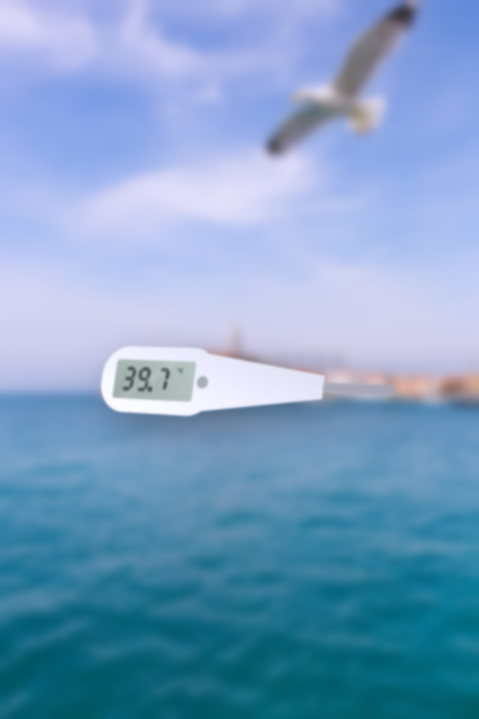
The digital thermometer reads 39.7 °C
